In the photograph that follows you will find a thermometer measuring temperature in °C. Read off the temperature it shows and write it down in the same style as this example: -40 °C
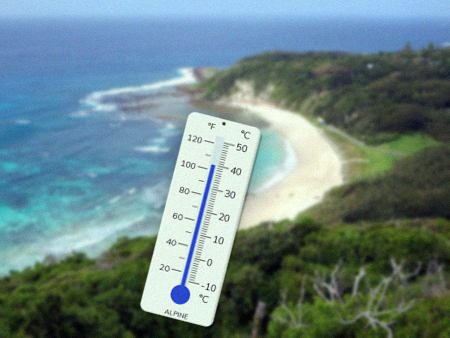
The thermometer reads 40 °C
